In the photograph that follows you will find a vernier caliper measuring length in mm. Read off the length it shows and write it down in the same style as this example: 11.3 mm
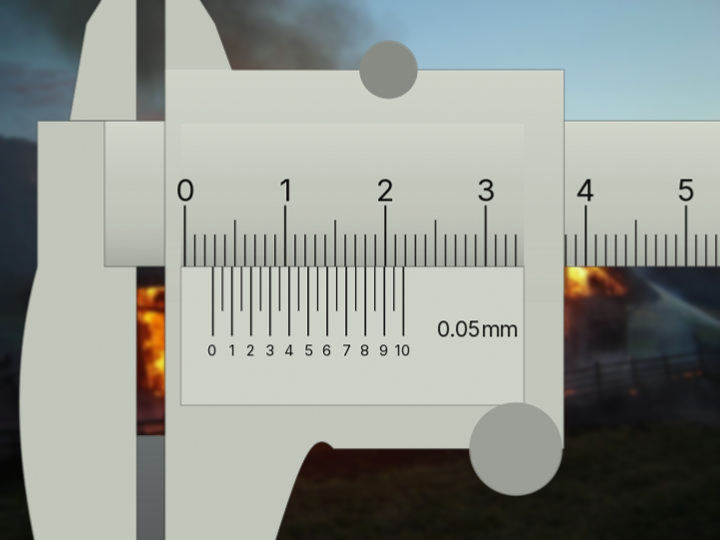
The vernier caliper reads 2.8 mm
